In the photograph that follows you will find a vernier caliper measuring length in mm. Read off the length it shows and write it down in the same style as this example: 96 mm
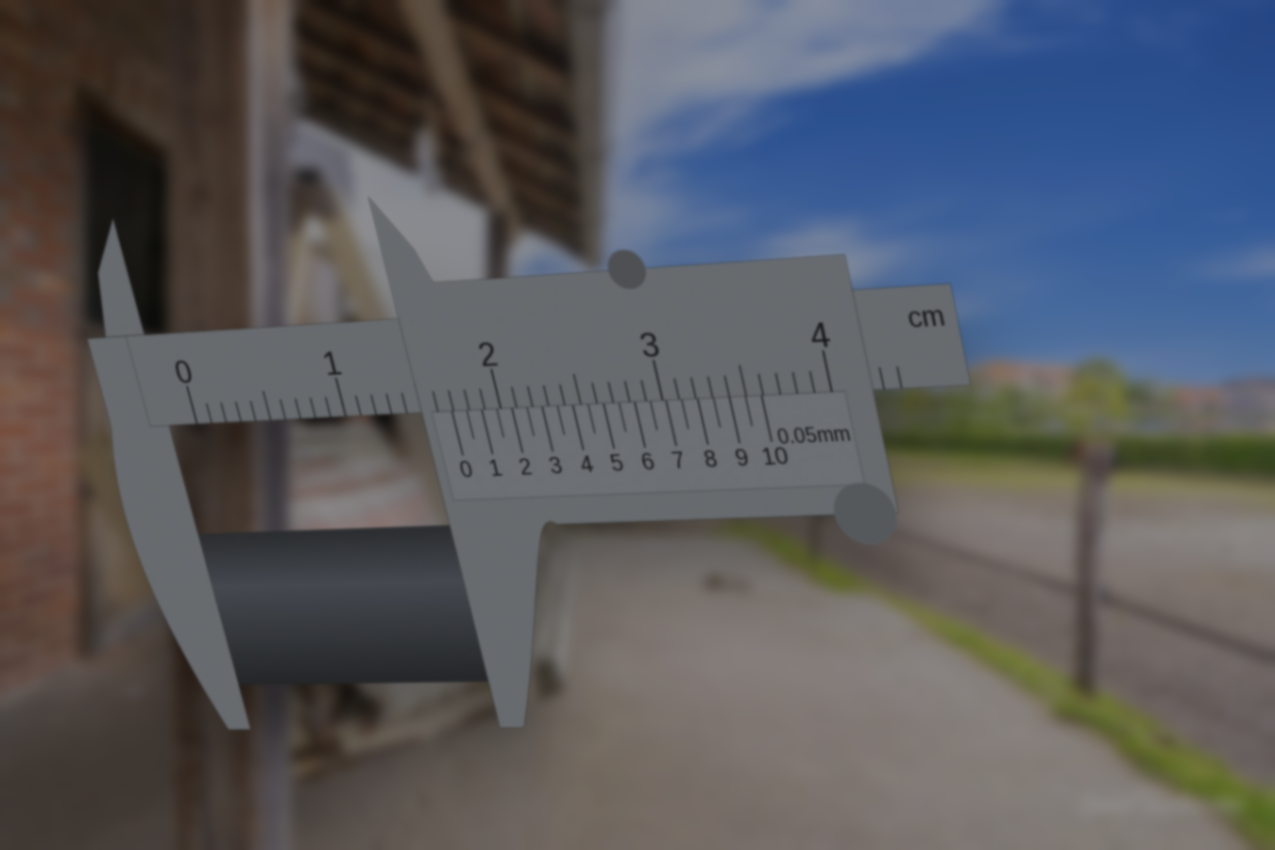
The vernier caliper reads 16.9 mm
